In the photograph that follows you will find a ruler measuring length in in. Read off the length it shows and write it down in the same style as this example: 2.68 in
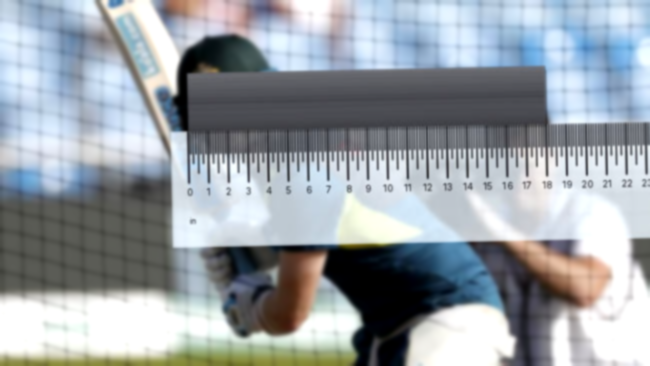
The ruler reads 18 in
